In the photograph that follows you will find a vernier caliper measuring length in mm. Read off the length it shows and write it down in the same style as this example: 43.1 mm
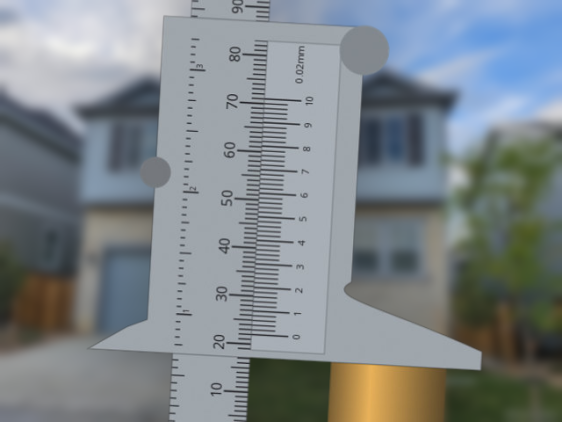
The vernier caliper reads 22.0 mm
